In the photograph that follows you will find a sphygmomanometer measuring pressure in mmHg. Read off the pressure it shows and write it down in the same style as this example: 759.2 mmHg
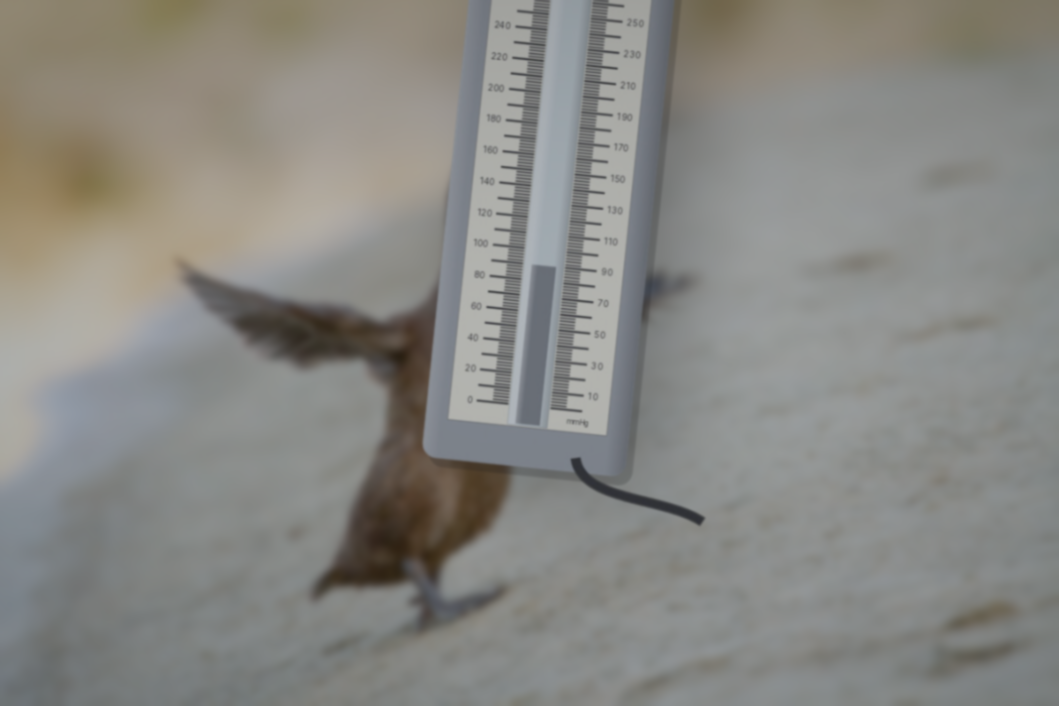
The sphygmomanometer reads 90 mmHg
